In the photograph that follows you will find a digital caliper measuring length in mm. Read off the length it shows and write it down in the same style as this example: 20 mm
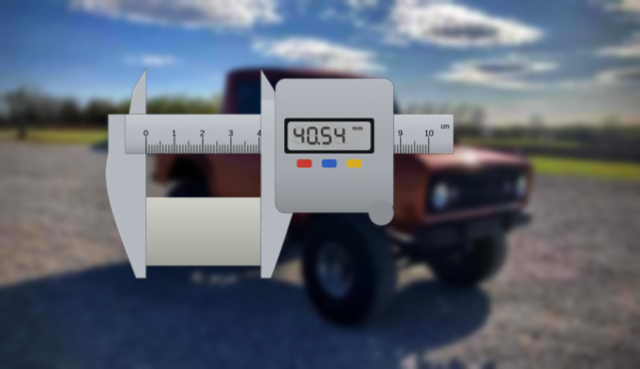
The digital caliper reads 40.54 mm
